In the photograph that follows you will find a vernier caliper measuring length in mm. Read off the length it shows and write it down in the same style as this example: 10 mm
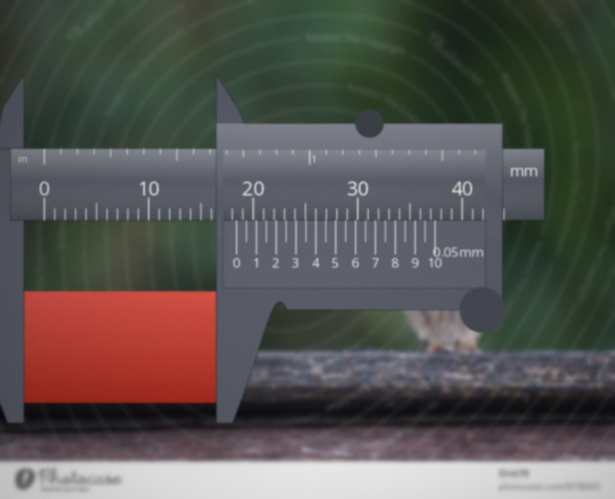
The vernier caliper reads 18.4 mm
